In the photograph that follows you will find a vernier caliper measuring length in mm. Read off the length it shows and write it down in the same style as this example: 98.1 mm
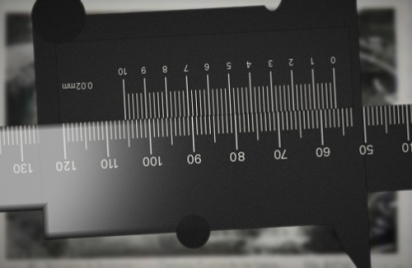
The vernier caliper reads 56.5 mm
